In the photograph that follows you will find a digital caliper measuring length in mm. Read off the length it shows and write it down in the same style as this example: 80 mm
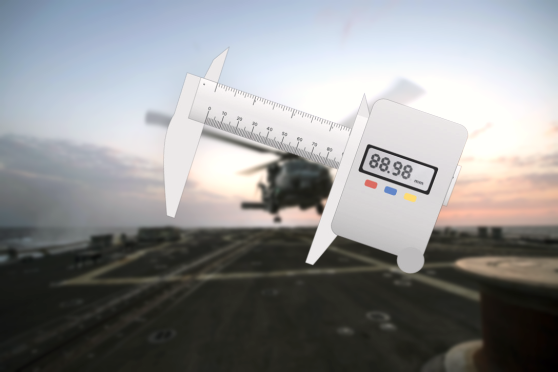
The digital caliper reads 88.98 mm
